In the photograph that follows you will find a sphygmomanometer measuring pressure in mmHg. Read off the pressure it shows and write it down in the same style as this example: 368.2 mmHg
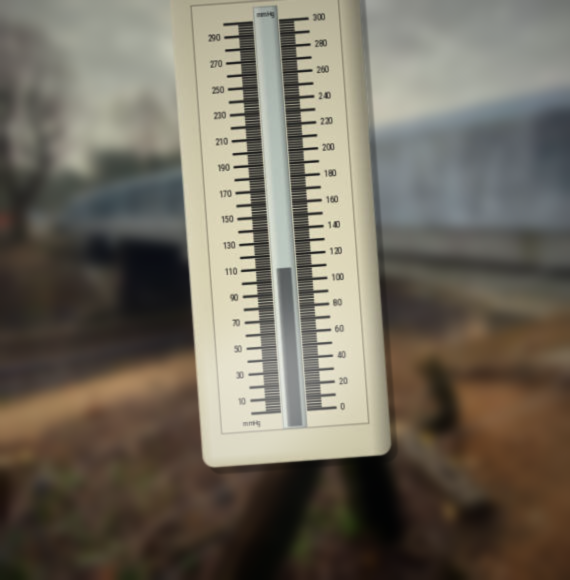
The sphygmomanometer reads 110 mmHg
